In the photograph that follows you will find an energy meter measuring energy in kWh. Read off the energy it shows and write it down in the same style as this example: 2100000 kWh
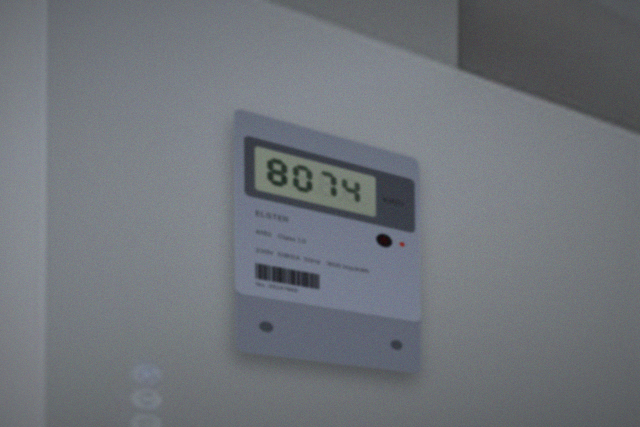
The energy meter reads 8074 kWh
